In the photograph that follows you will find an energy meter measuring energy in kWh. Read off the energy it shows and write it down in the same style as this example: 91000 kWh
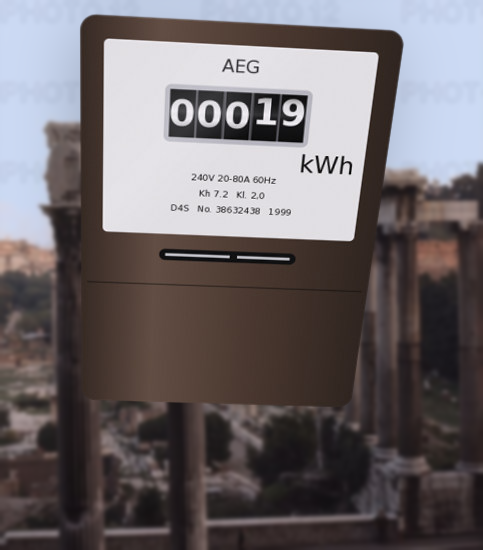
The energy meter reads 19 kWh
